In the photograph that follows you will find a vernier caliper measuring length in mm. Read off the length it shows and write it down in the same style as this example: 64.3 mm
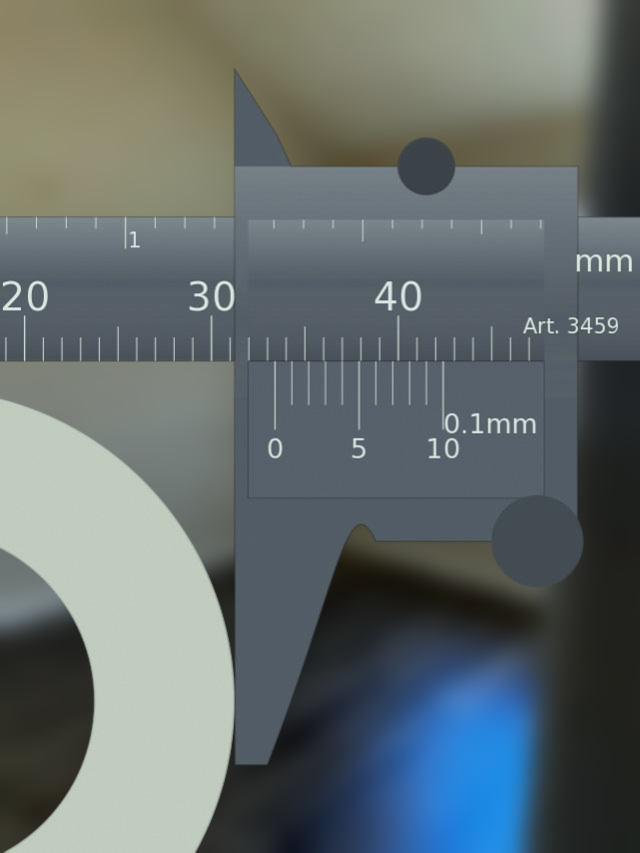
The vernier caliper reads 33.4 mm
